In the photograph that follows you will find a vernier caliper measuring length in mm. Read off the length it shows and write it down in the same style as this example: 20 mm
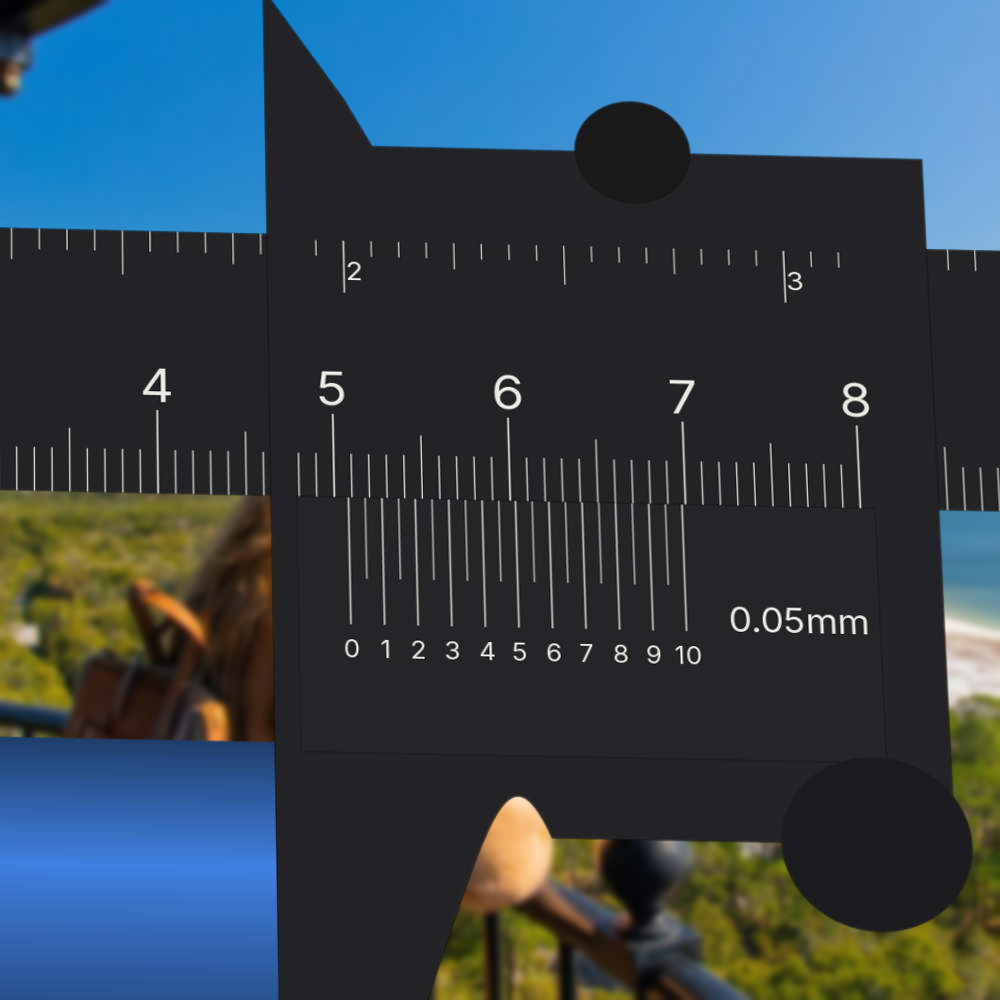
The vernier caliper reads 50.8 mm
